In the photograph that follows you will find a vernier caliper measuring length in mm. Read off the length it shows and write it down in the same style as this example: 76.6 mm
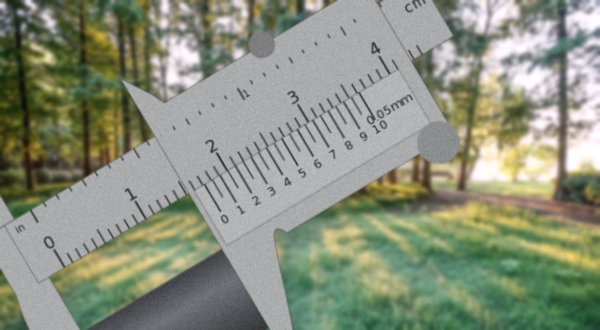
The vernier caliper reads 17.2 mm
